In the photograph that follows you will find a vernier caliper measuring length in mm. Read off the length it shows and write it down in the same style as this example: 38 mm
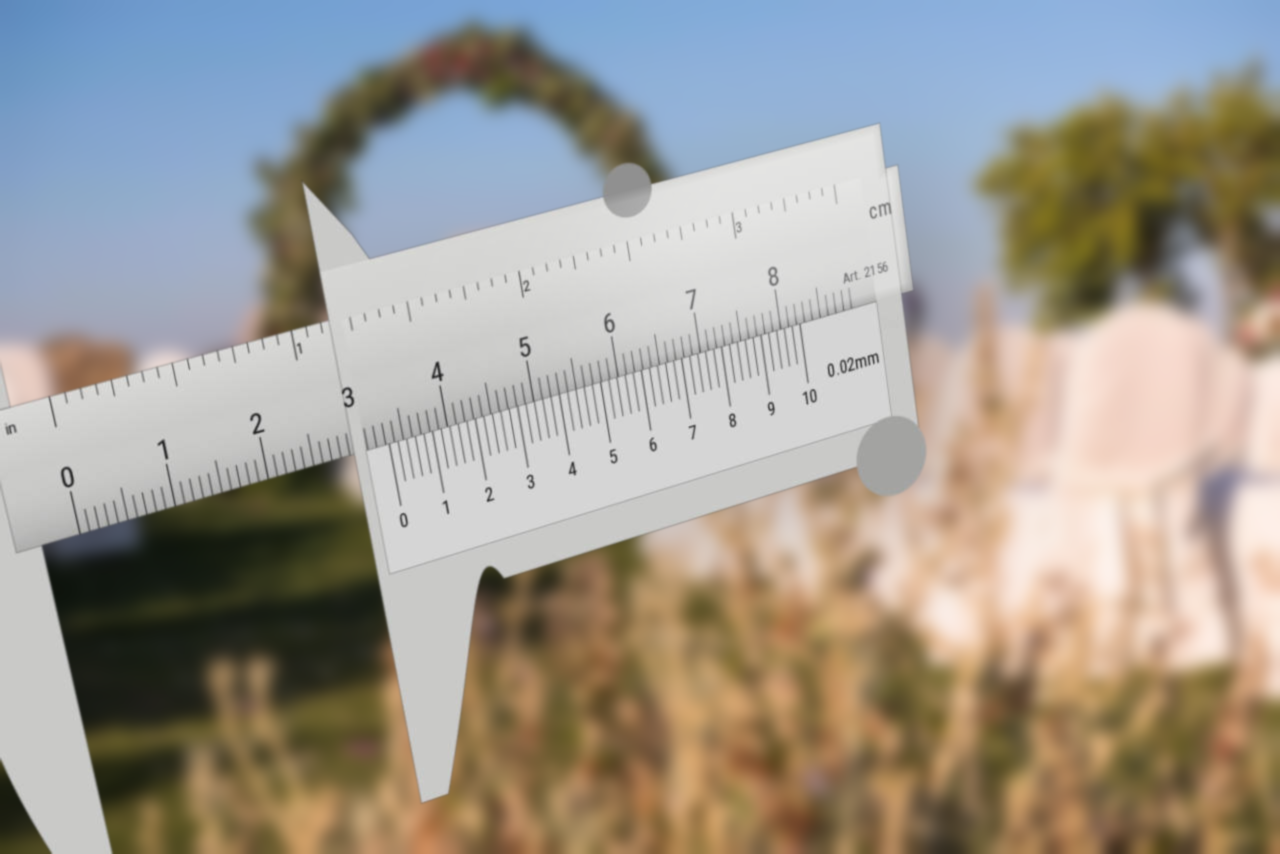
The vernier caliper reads 33.4 mm
